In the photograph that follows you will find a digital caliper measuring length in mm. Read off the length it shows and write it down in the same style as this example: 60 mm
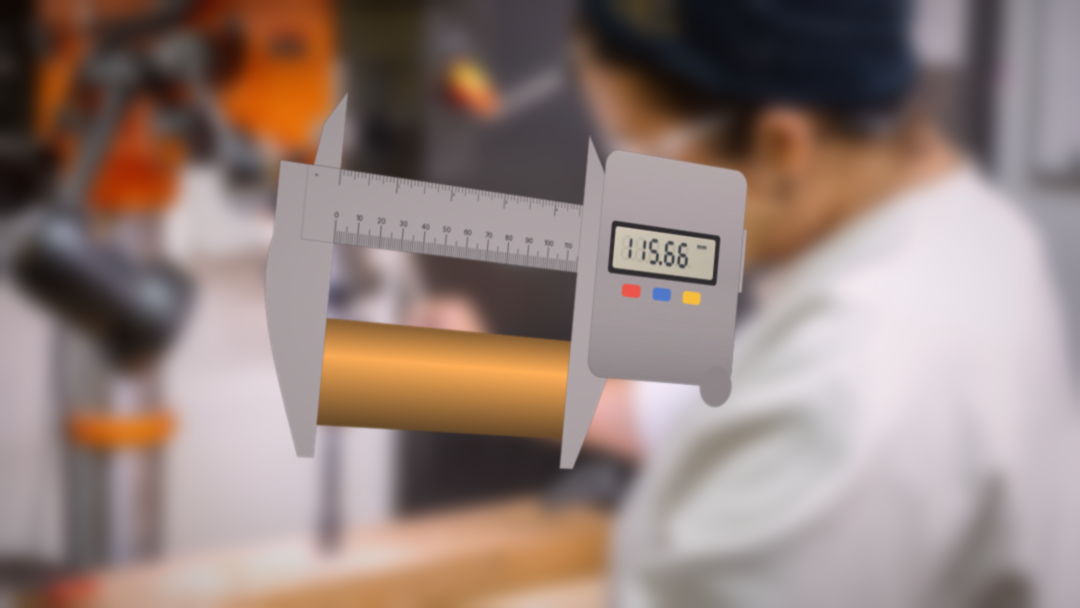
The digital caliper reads 115.66 mm
